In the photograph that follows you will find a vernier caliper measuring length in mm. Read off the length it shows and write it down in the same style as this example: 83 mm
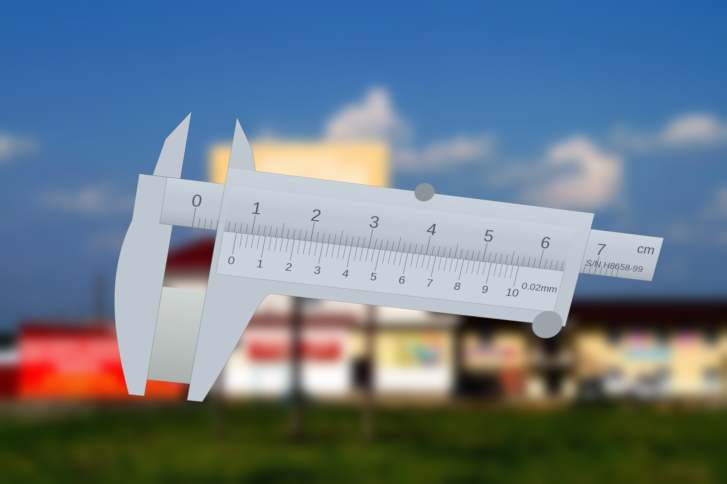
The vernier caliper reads 7.4 mm
